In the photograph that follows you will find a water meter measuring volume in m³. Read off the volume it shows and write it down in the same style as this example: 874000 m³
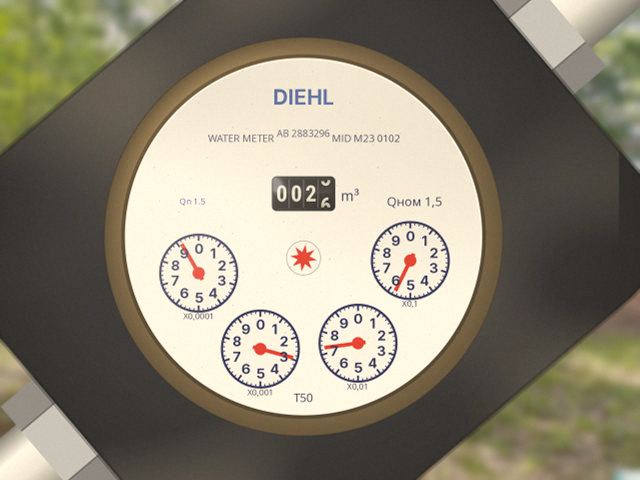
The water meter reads 25.5729 m³
